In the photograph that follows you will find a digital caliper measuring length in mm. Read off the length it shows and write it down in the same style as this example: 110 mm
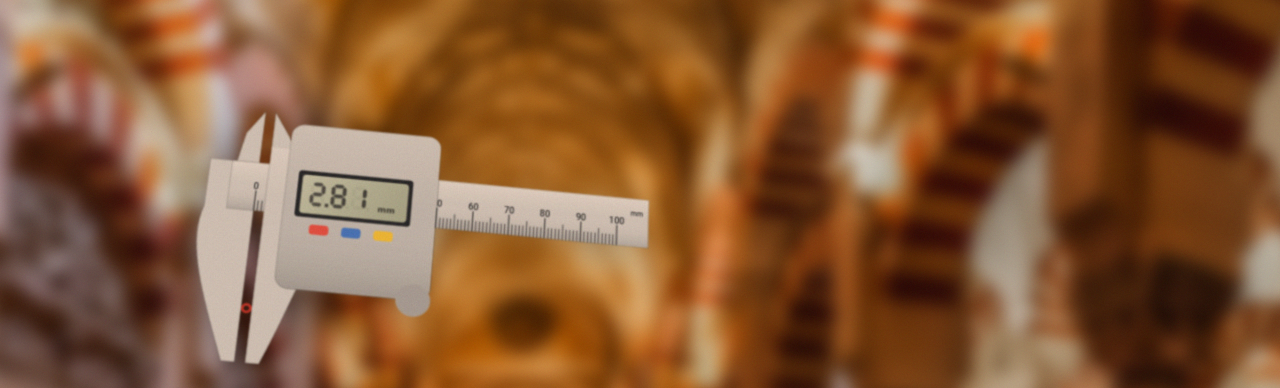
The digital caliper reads 2.81 mm
